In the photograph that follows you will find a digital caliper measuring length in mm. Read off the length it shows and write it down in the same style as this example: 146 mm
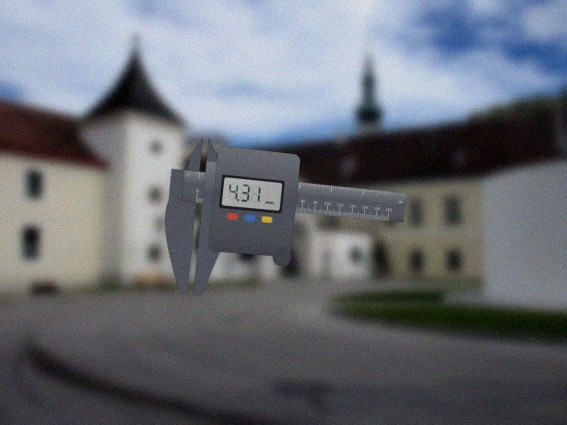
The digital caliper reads 4.31 mm
